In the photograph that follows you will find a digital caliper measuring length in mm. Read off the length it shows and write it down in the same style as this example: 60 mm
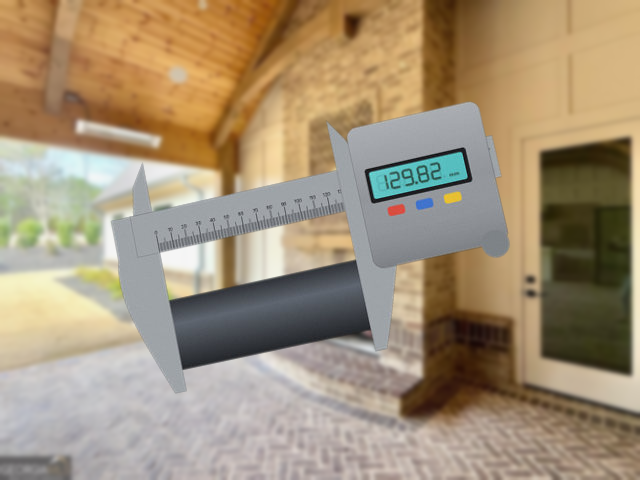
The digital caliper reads 129.82 mm
